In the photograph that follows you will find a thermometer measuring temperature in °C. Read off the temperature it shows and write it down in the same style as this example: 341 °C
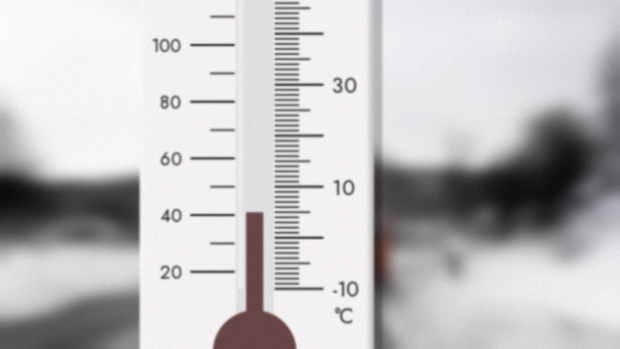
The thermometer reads 5 °C
